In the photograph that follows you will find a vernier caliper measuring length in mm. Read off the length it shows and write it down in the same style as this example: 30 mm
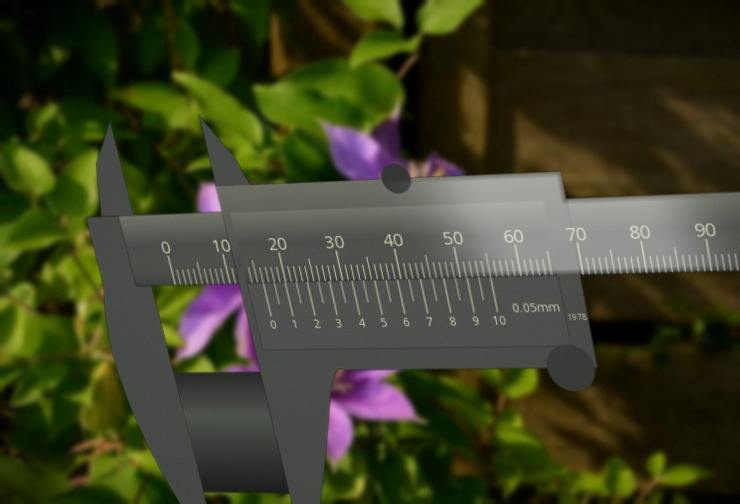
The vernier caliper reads 16.0 mm
